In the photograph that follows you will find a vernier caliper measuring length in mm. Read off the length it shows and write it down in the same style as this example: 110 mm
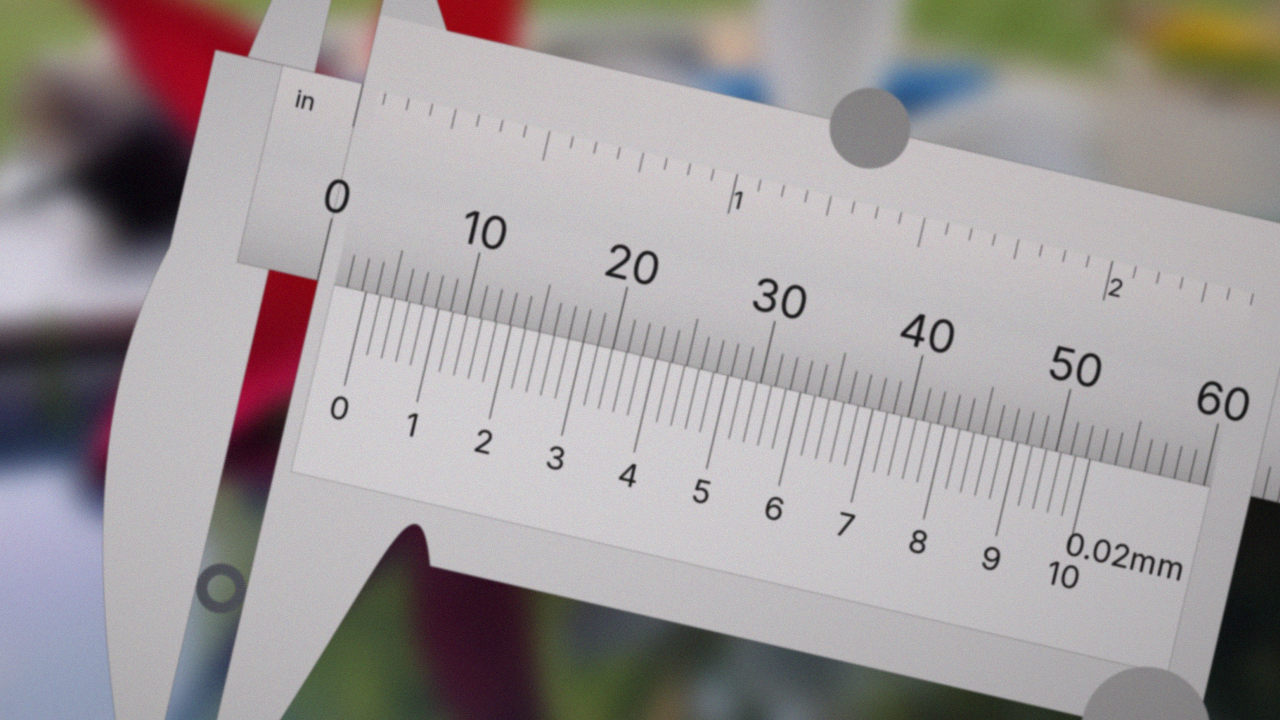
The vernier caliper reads 3.3 mm
